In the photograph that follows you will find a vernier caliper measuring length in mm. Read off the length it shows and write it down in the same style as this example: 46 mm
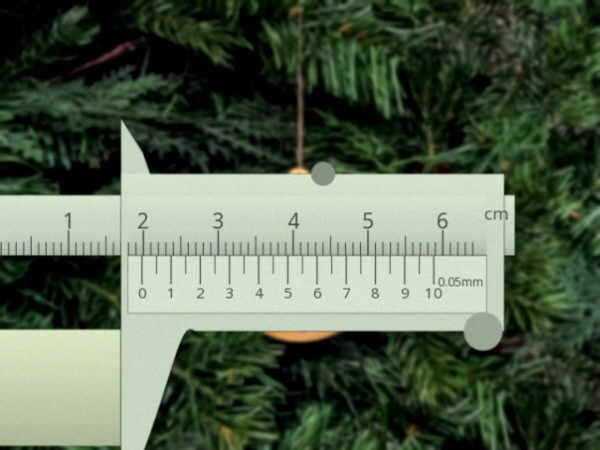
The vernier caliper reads 19.8 mm
